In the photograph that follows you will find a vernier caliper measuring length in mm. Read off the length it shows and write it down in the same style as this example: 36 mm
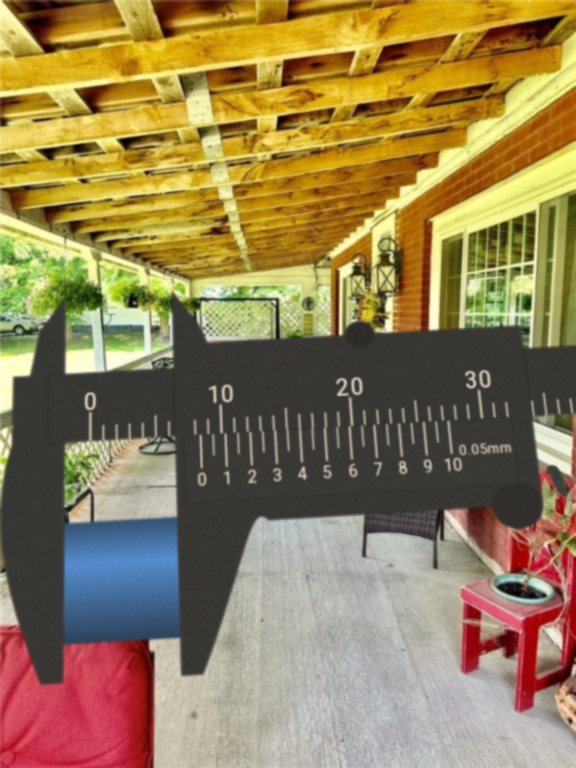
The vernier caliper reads 8.4 mm
